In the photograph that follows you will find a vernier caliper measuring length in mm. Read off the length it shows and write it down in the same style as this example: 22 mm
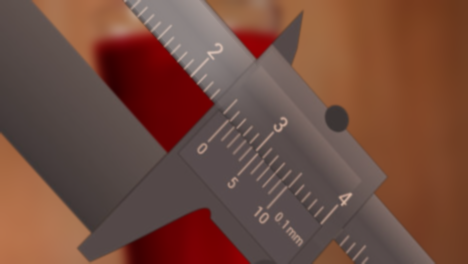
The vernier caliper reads 25.8 mm
